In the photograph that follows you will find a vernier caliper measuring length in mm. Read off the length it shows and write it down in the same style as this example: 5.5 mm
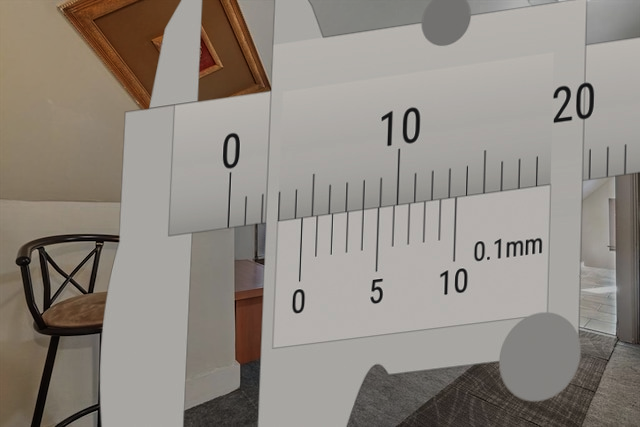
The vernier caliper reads 4.4 mm
